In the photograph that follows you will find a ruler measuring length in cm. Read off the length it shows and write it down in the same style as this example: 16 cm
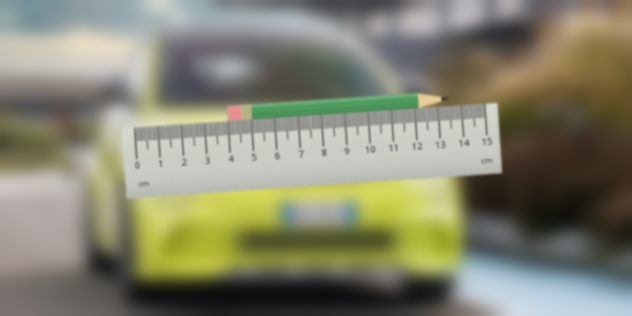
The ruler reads 9.5 cm
